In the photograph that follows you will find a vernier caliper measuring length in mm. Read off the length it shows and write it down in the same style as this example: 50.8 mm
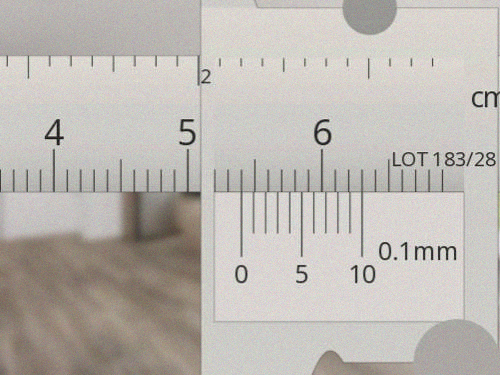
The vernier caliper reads 54.0 mm
